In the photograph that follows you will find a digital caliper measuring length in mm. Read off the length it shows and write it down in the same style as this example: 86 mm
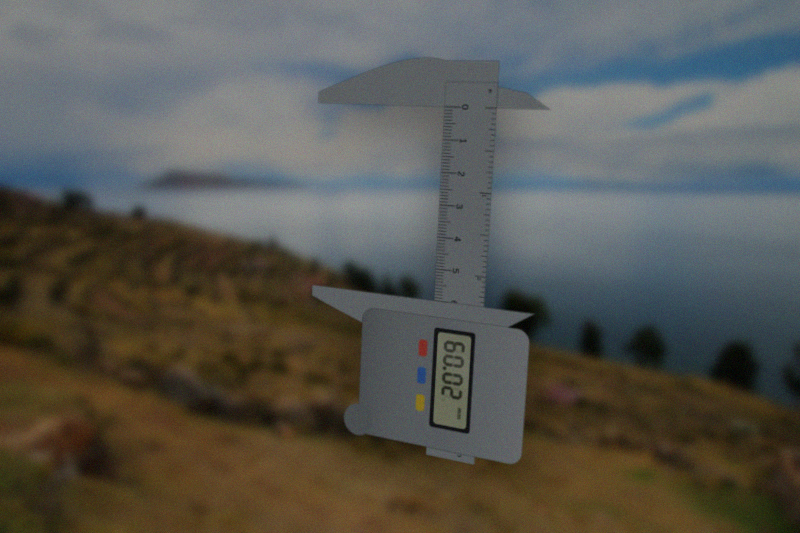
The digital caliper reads 60.02 mm
